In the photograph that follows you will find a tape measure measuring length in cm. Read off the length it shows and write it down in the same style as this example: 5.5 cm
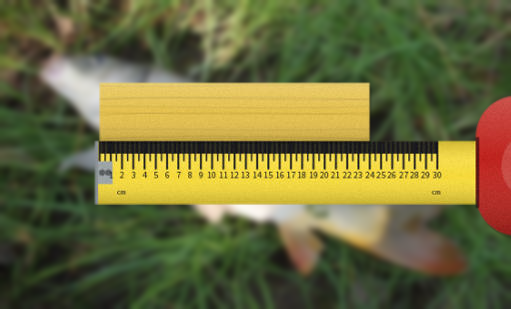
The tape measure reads 24 cm
